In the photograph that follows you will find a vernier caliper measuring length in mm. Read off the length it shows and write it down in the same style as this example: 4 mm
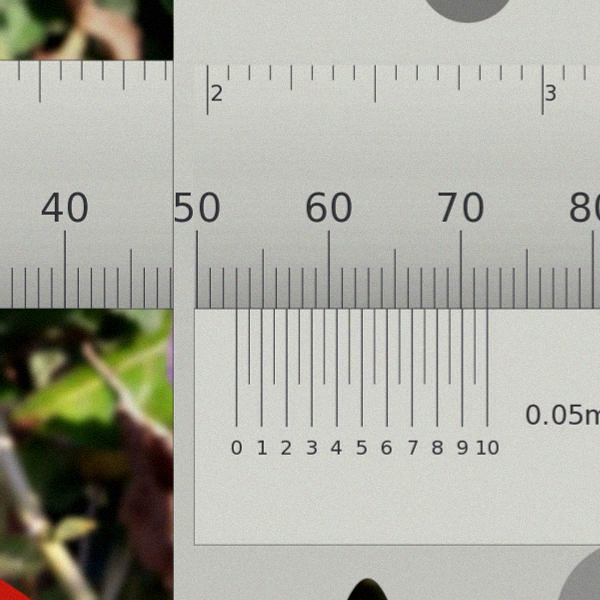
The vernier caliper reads 53.0 mm
